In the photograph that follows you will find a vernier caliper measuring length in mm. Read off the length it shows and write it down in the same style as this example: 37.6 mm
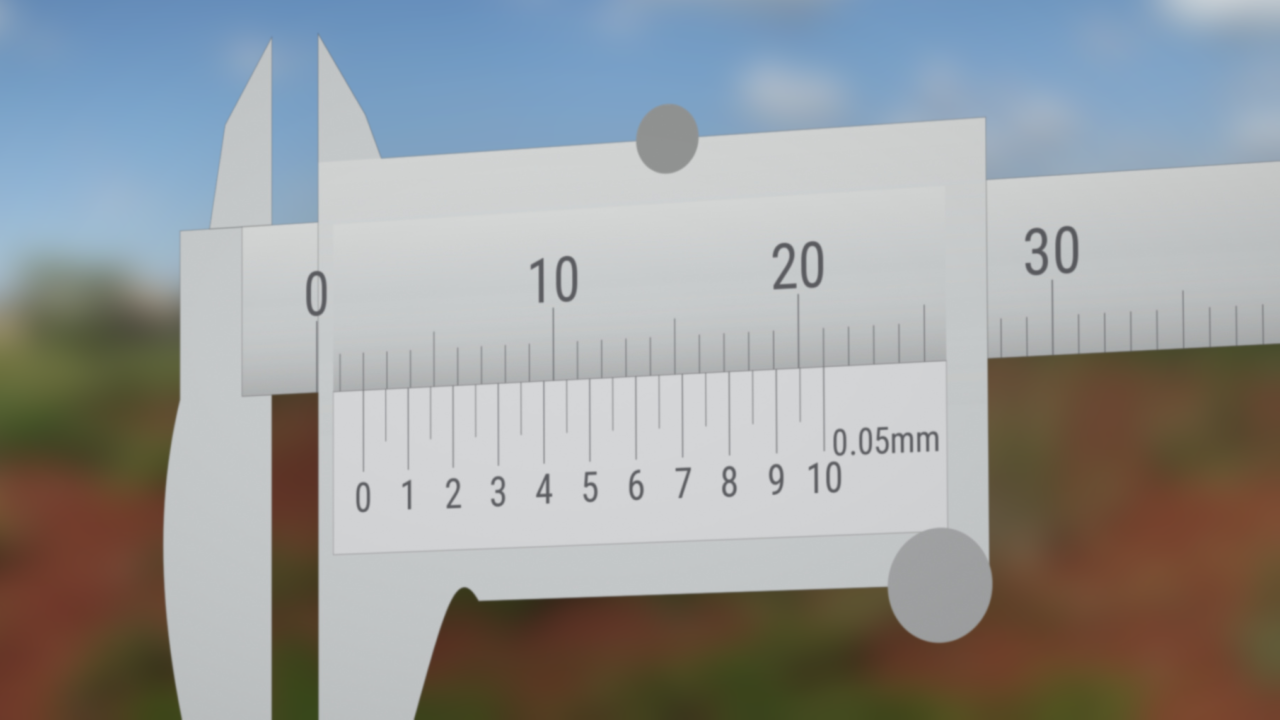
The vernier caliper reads 2.0 mm
